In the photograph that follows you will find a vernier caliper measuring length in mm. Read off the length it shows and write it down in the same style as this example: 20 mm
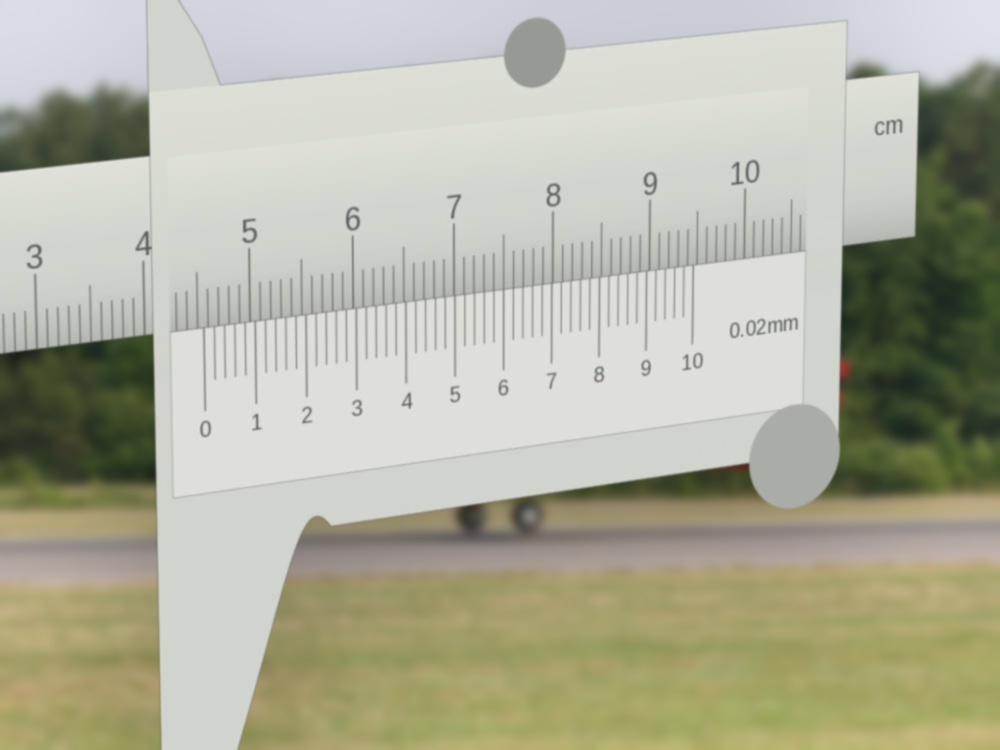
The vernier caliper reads 45.6 mm
